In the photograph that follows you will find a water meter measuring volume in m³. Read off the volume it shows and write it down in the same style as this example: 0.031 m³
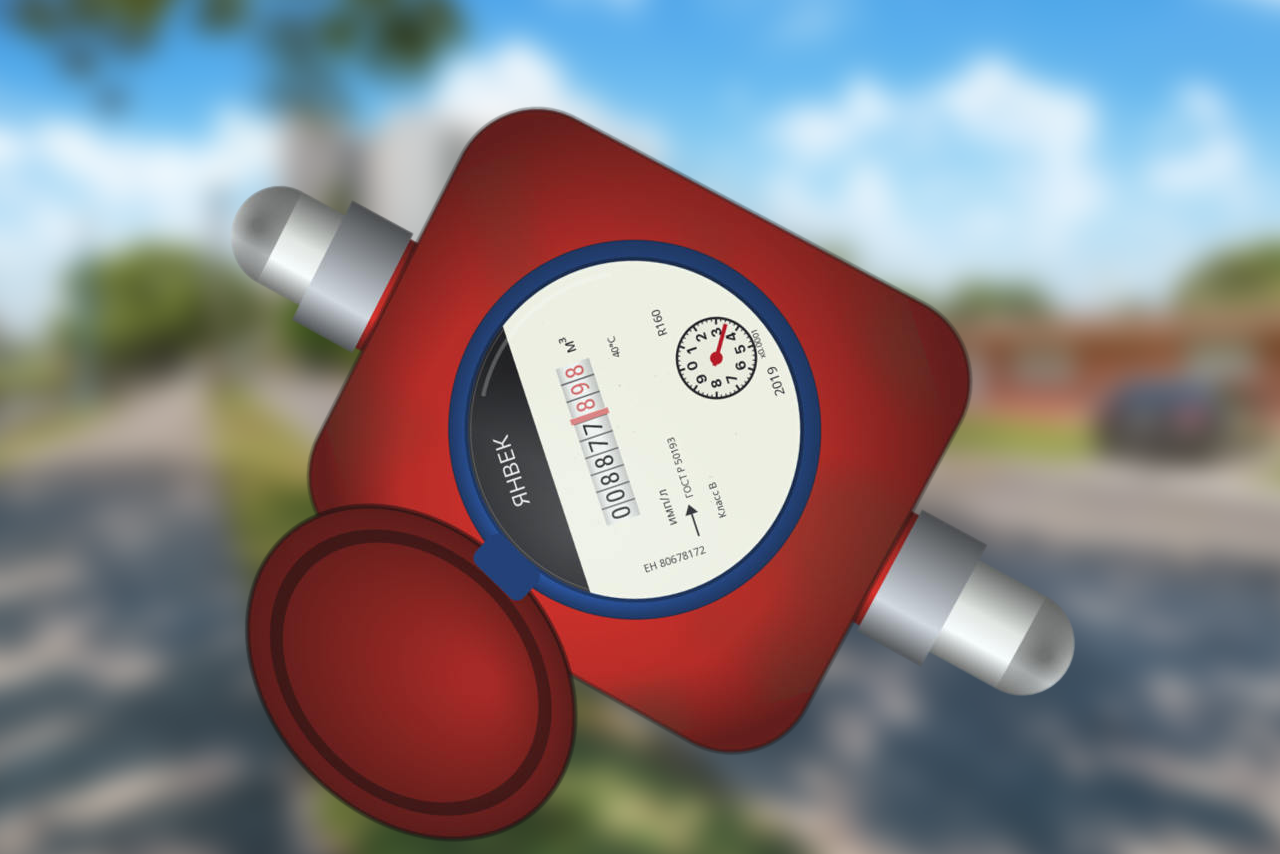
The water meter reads 8877.8983 m³
